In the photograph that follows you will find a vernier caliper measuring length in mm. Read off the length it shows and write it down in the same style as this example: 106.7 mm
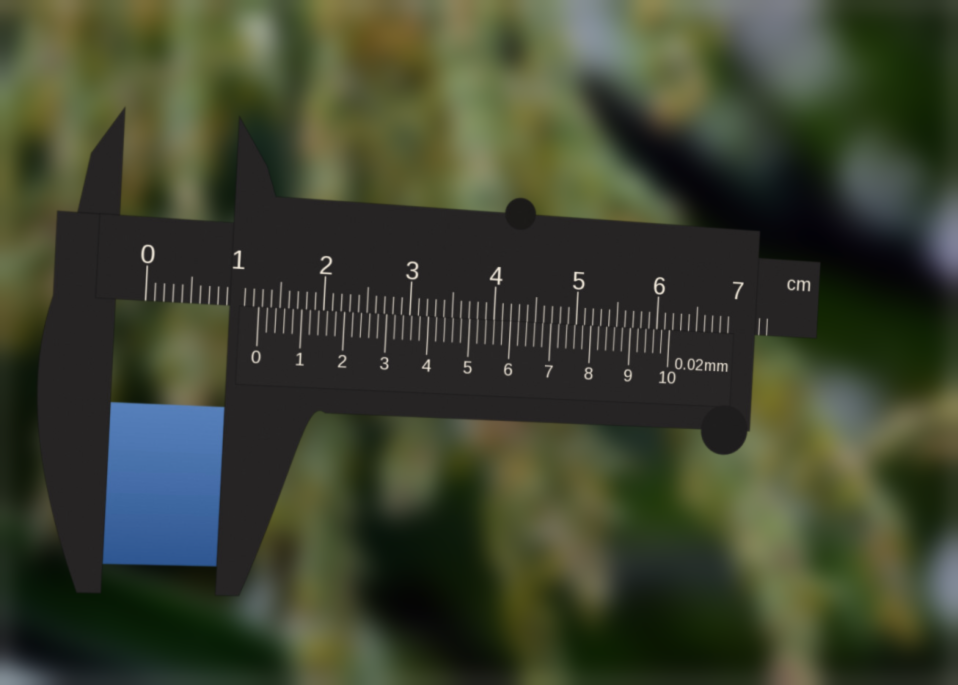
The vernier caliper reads 12.6 mm
